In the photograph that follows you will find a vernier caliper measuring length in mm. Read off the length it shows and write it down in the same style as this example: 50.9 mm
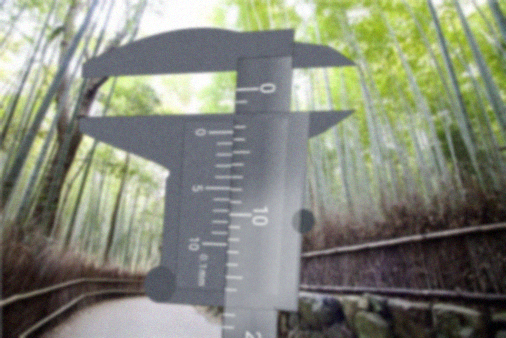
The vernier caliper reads 3.4 mm
